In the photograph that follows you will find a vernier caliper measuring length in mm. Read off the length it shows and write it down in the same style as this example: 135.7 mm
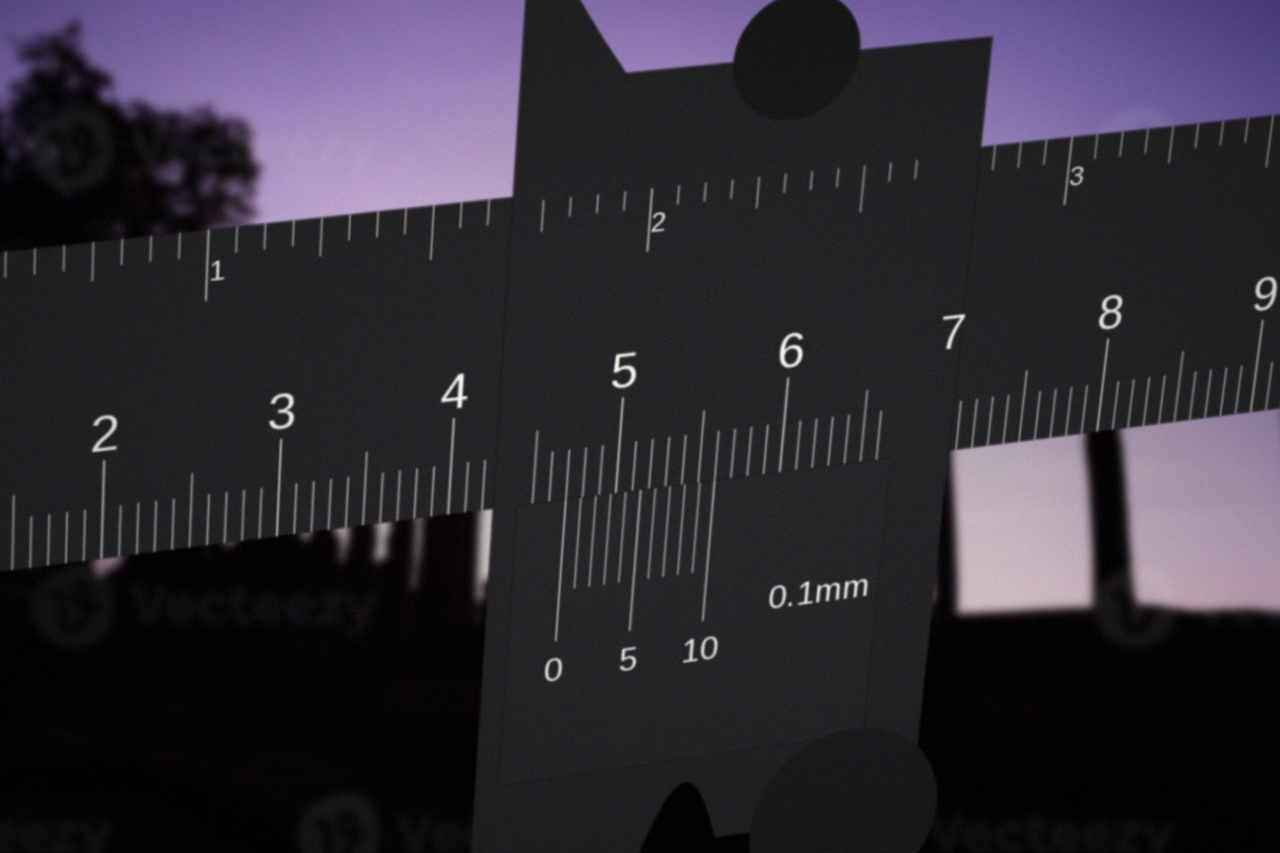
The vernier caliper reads 47.0 mm
